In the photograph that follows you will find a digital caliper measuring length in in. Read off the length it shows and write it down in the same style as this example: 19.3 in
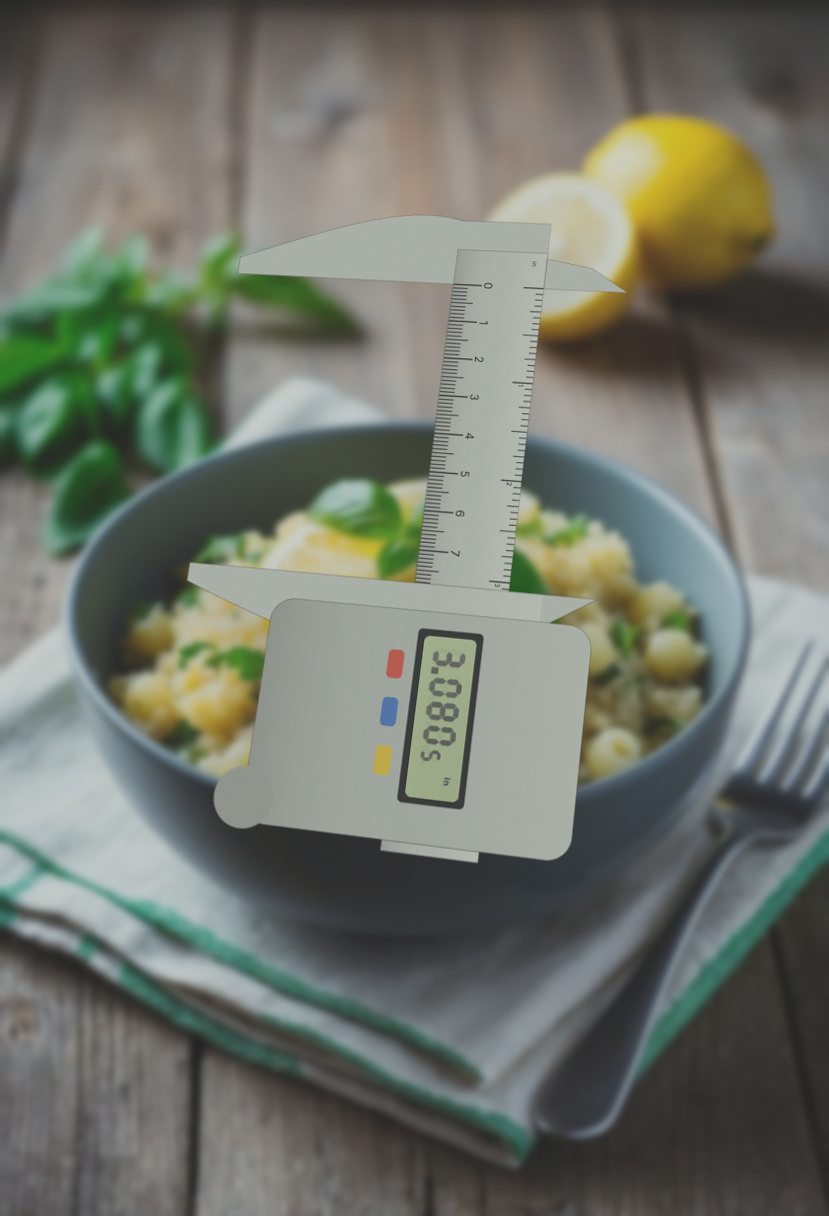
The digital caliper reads 3.0805 in
